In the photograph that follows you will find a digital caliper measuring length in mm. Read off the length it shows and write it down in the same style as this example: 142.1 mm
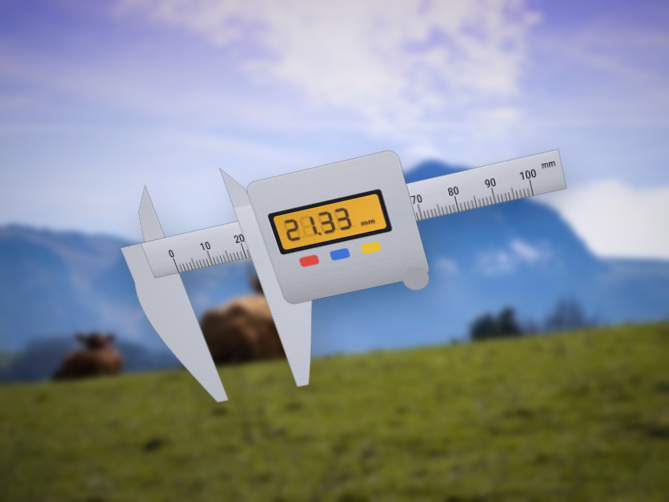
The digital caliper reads 21.33 mm
